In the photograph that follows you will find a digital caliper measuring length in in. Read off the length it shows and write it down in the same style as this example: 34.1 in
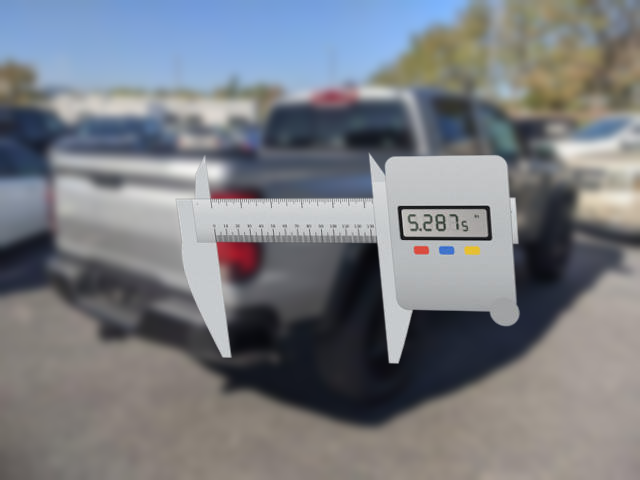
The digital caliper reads 5.2875 in
